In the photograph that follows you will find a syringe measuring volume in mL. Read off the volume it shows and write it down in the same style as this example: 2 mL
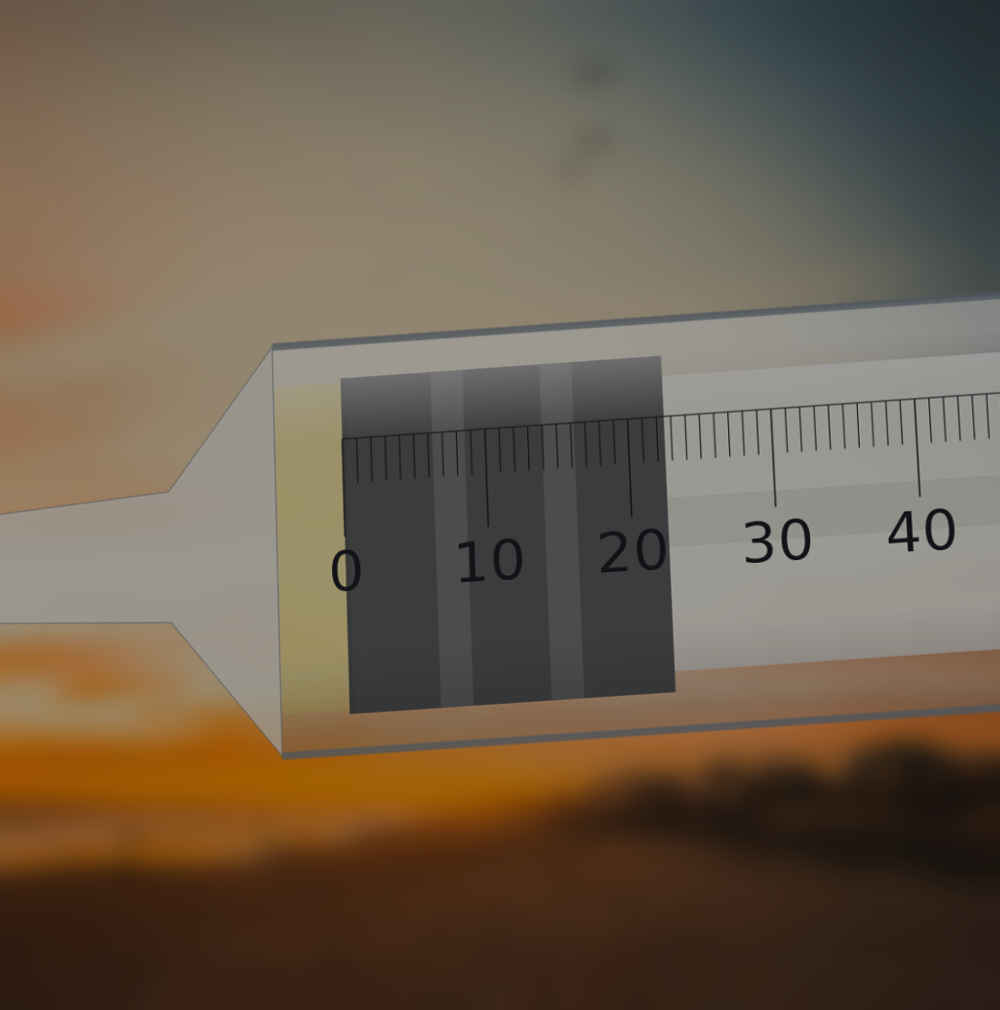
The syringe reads 0 mL
